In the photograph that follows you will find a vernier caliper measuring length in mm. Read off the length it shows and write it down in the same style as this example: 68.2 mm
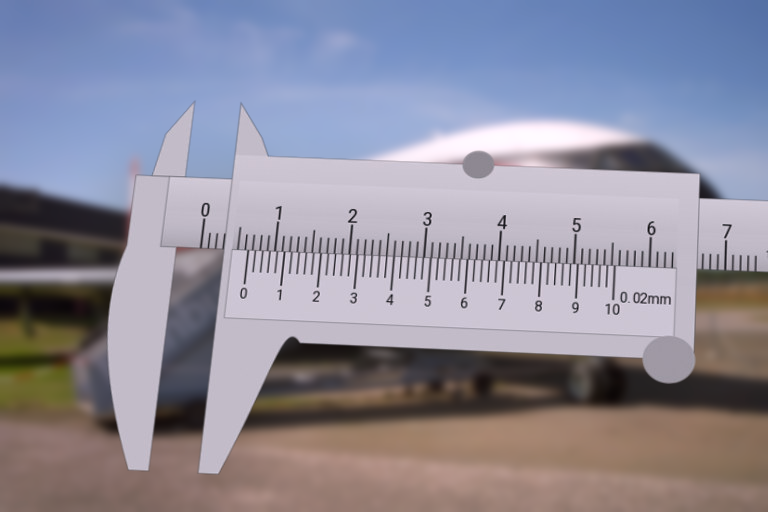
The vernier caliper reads 6.4 mm
